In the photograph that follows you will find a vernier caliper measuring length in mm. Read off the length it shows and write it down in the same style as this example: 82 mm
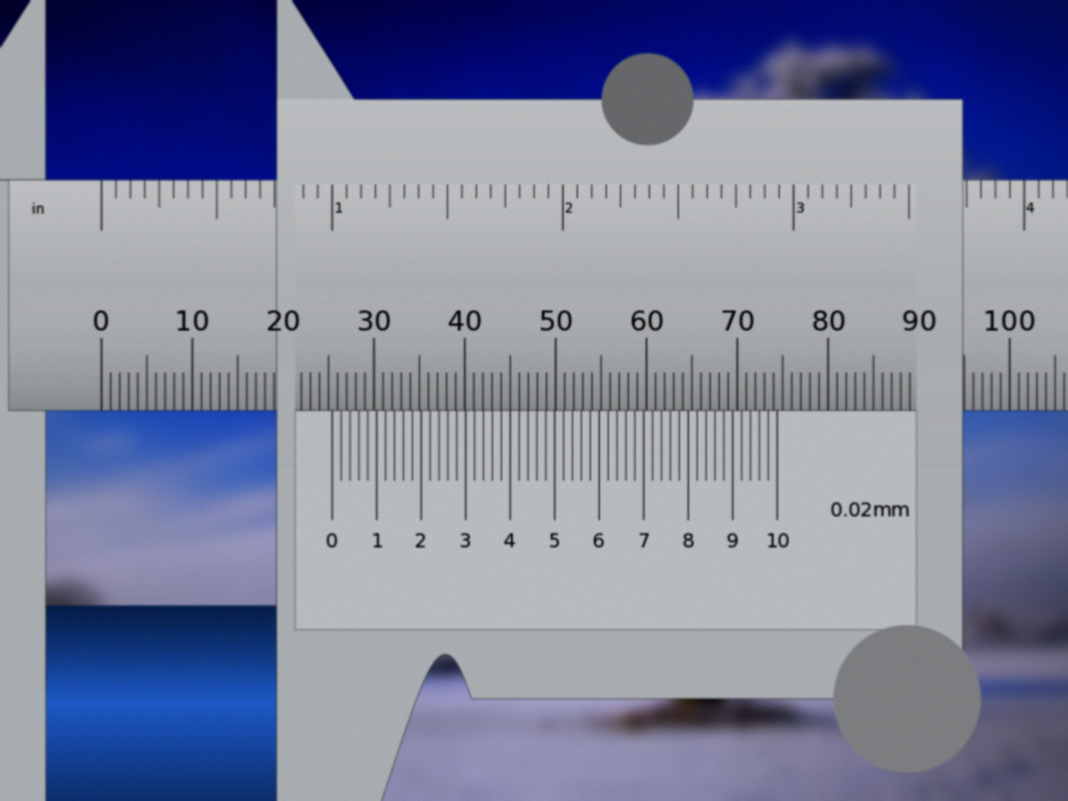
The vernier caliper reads 25.4 mm
